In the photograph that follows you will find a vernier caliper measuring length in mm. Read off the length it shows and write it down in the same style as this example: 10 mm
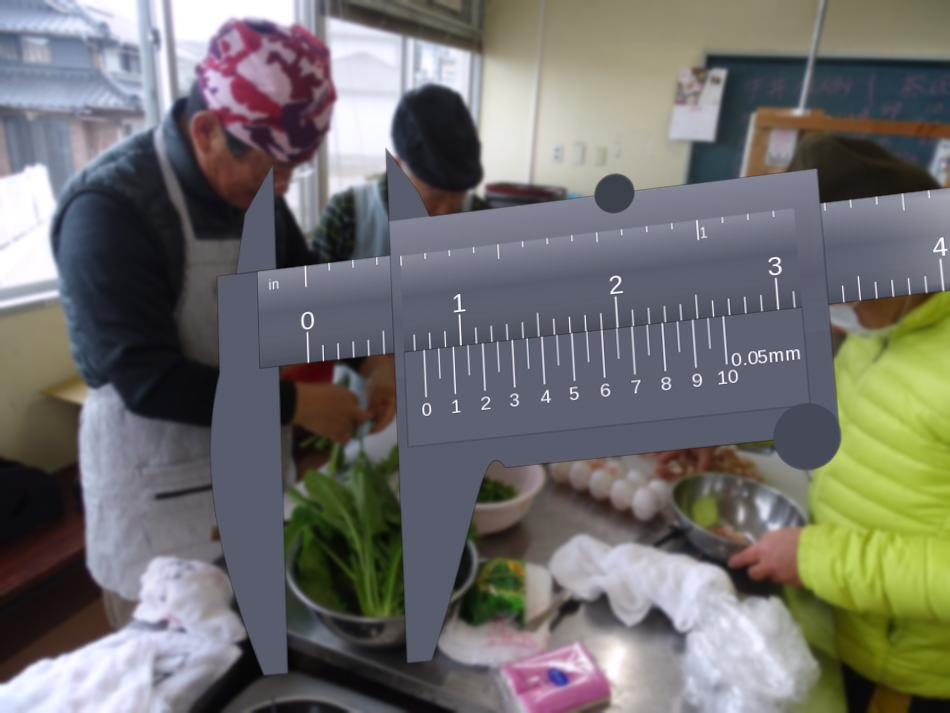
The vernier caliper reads 7.6 mm
